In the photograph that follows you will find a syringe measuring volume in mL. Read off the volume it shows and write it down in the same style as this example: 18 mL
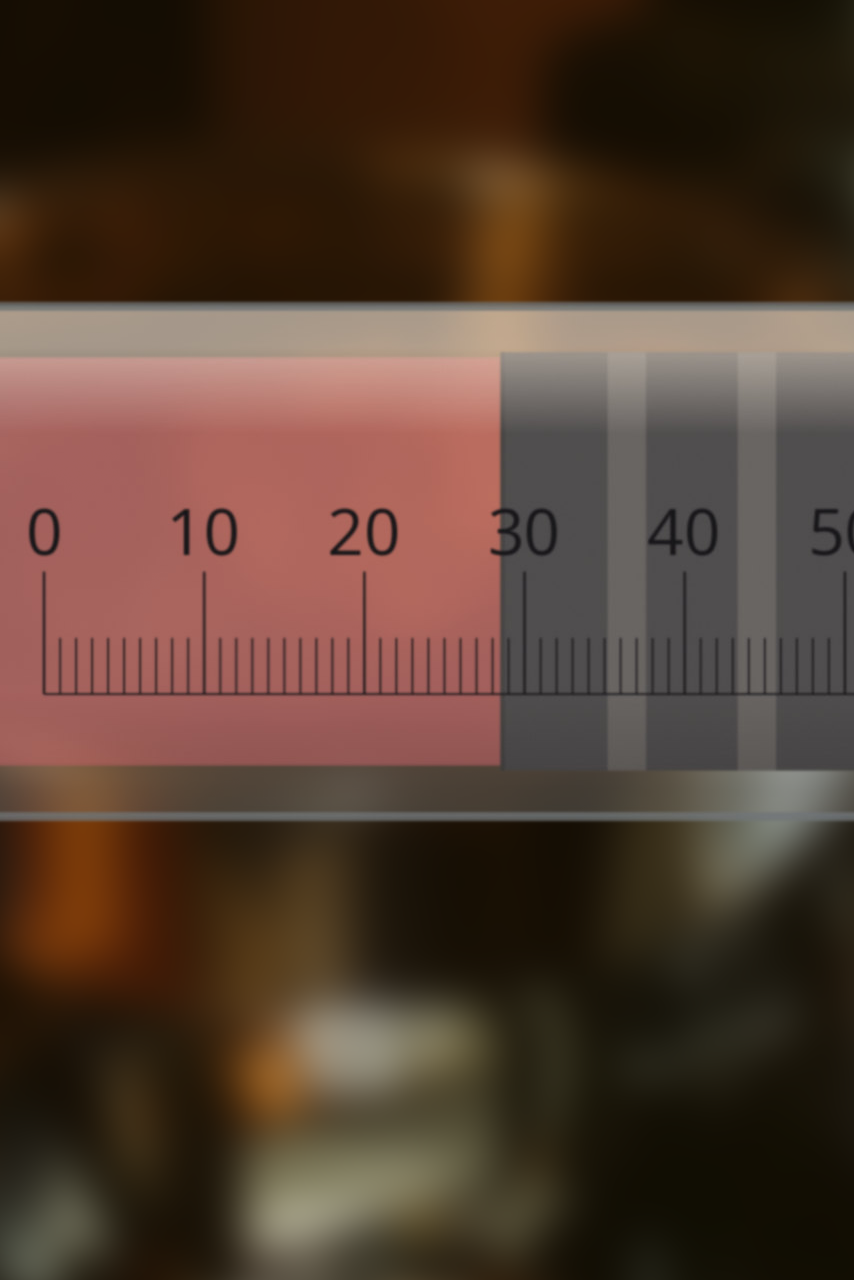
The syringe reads 28.5 mL
